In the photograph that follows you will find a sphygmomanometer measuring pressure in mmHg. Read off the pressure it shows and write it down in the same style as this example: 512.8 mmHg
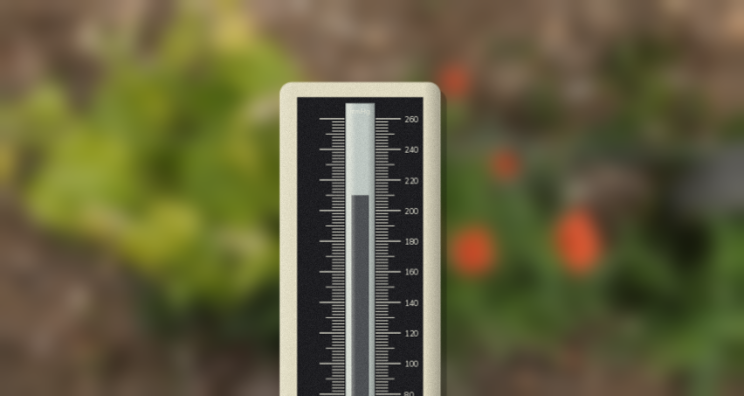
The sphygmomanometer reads 210 mmHg
